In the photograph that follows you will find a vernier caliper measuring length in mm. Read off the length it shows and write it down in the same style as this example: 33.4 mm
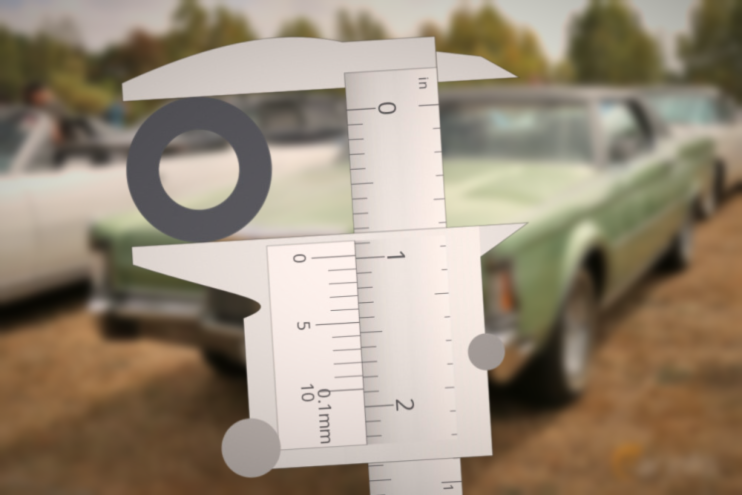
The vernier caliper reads 9.8 mm
